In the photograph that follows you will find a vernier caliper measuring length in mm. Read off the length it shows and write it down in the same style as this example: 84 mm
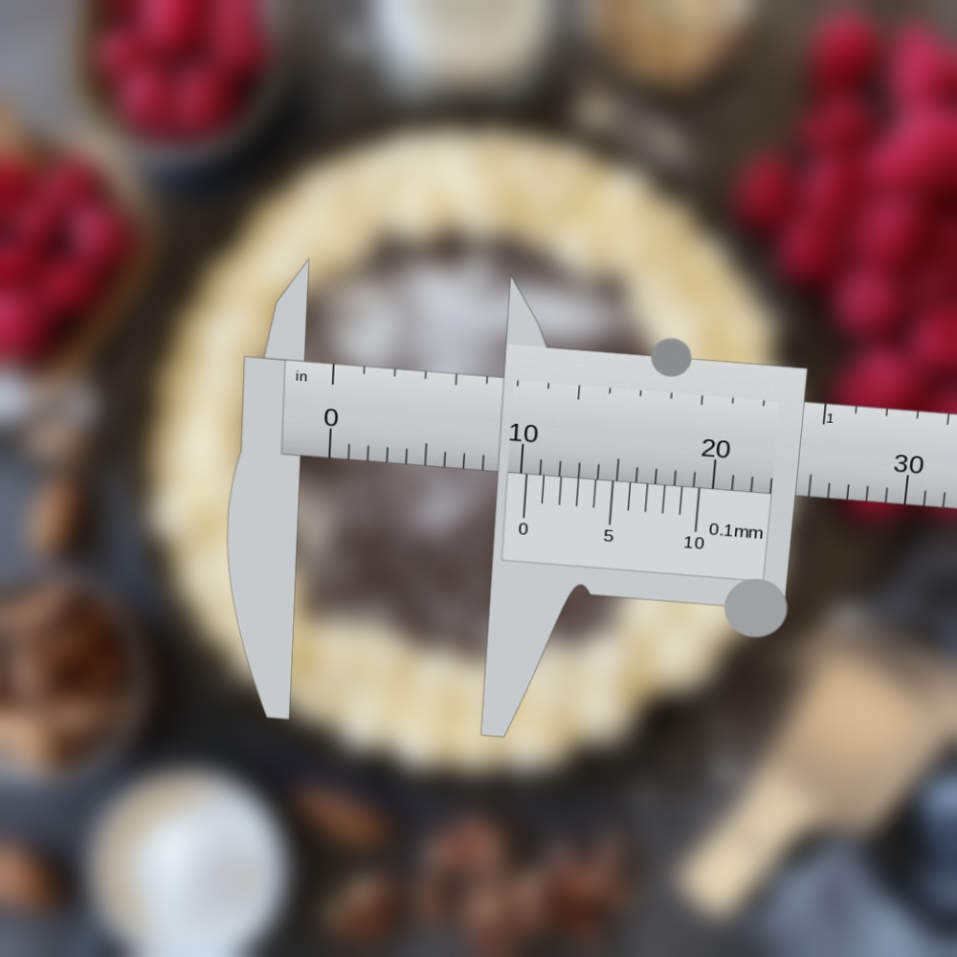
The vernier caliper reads 10.3 mm
